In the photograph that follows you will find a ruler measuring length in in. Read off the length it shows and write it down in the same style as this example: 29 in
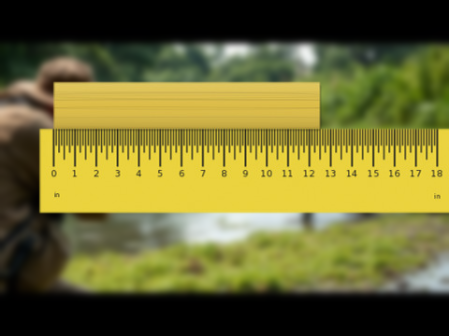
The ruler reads 12.5 in
